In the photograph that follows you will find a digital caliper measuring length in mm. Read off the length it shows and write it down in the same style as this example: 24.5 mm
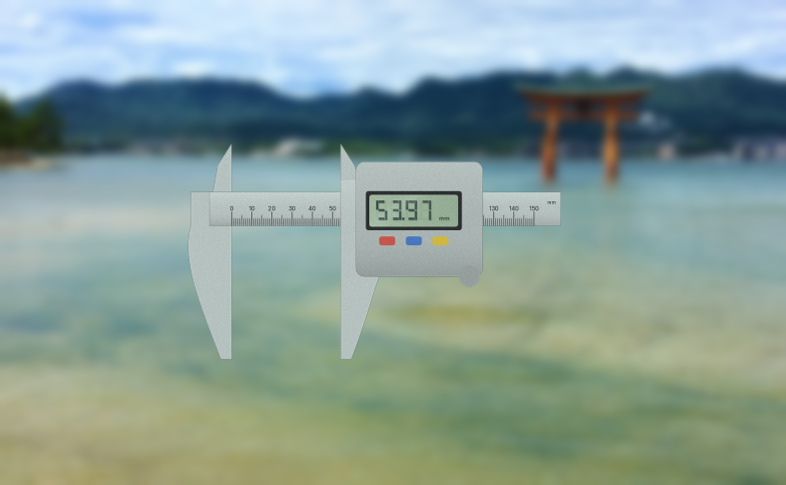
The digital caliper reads 53.97 mm
